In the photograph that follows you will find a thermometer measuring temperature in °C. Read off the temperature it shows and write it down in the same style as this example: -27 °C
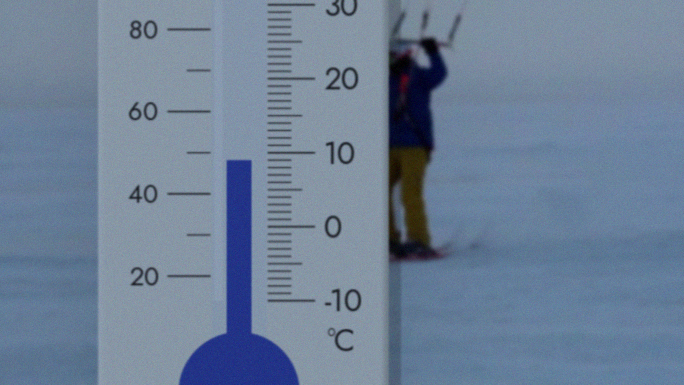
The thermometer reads 9 °C
